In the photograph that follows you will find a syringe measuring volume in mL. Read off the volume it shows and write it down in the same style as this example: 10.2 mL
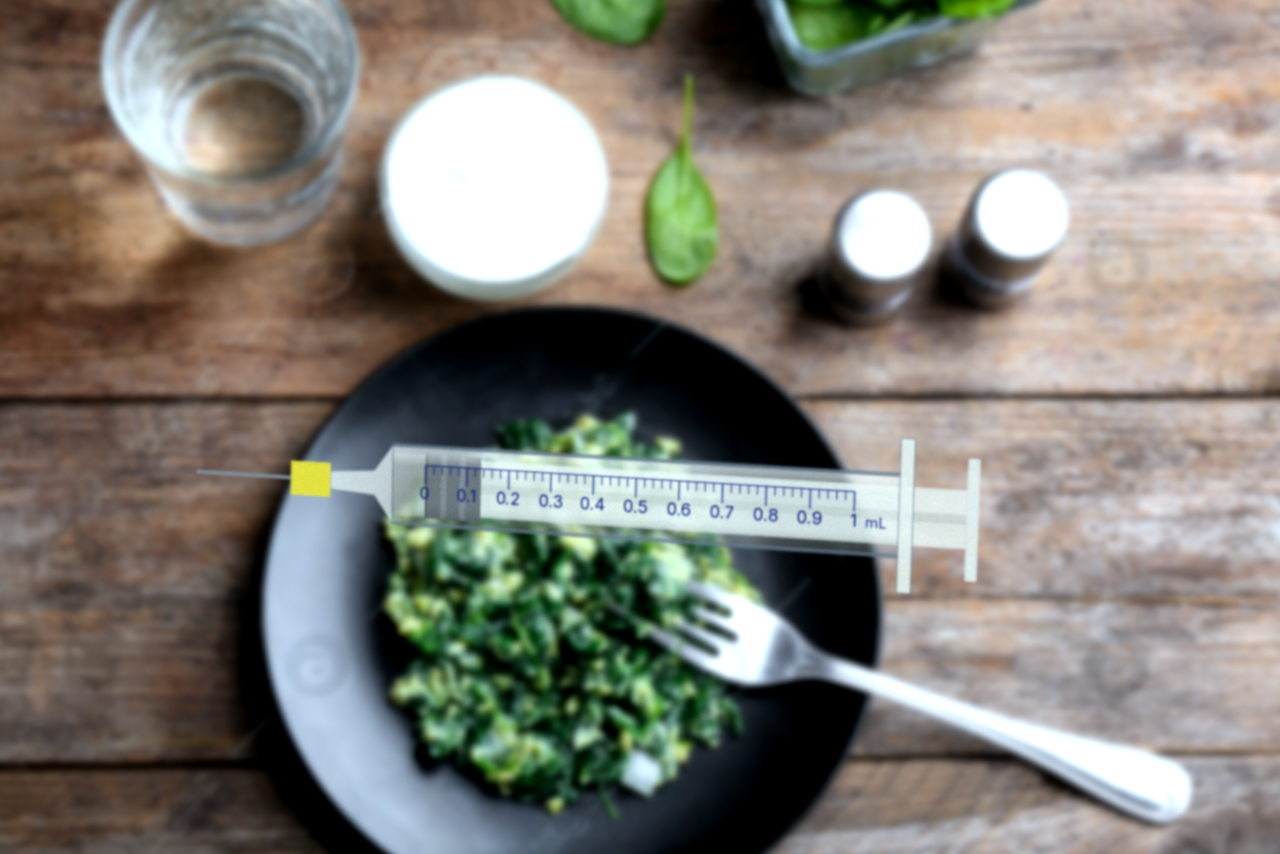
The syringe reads 0 mL
